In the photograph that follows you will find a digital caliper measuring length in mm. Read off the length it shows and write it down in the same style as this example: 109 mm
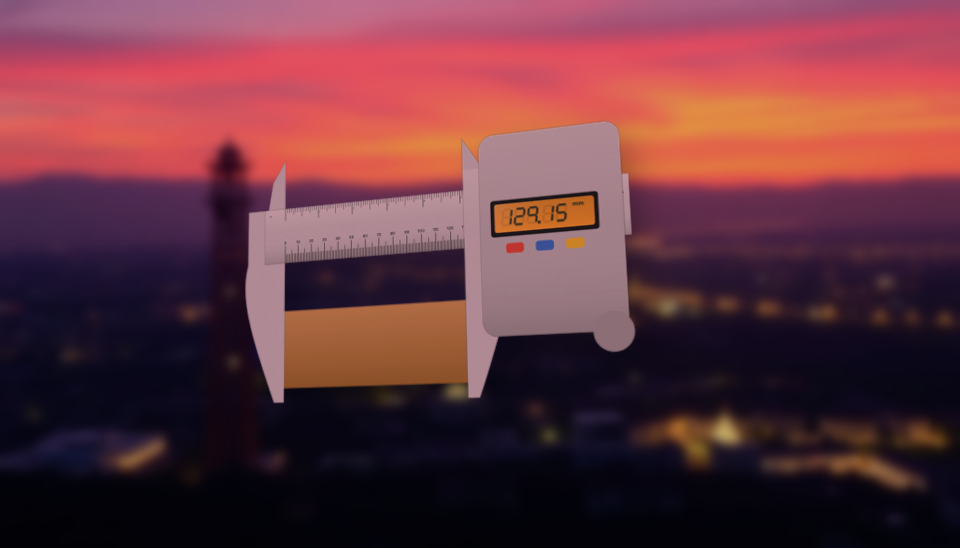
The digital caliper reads 129.15 mm
